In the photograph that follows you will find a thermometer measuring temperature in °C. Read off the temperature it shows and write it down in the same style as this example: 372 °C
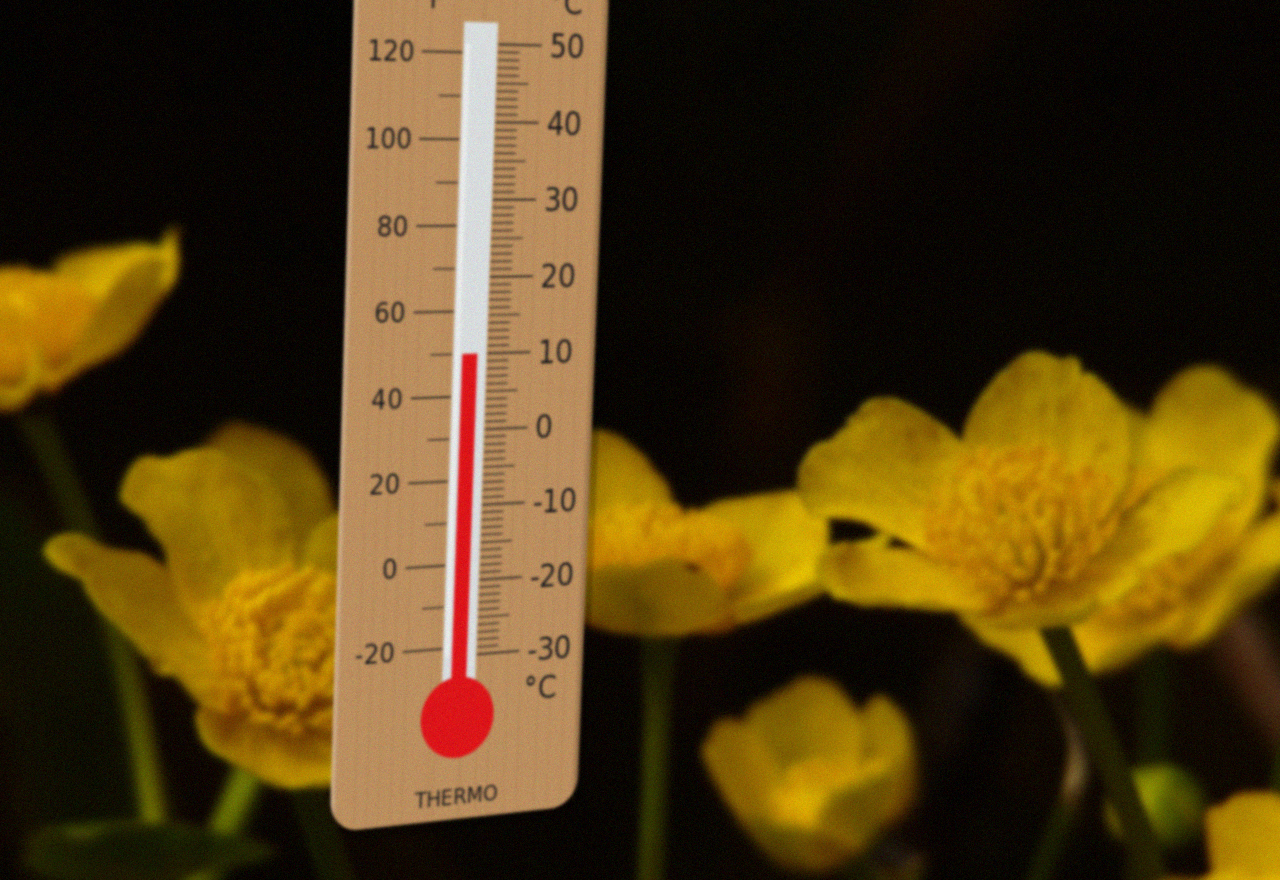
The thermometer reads 10 °C
